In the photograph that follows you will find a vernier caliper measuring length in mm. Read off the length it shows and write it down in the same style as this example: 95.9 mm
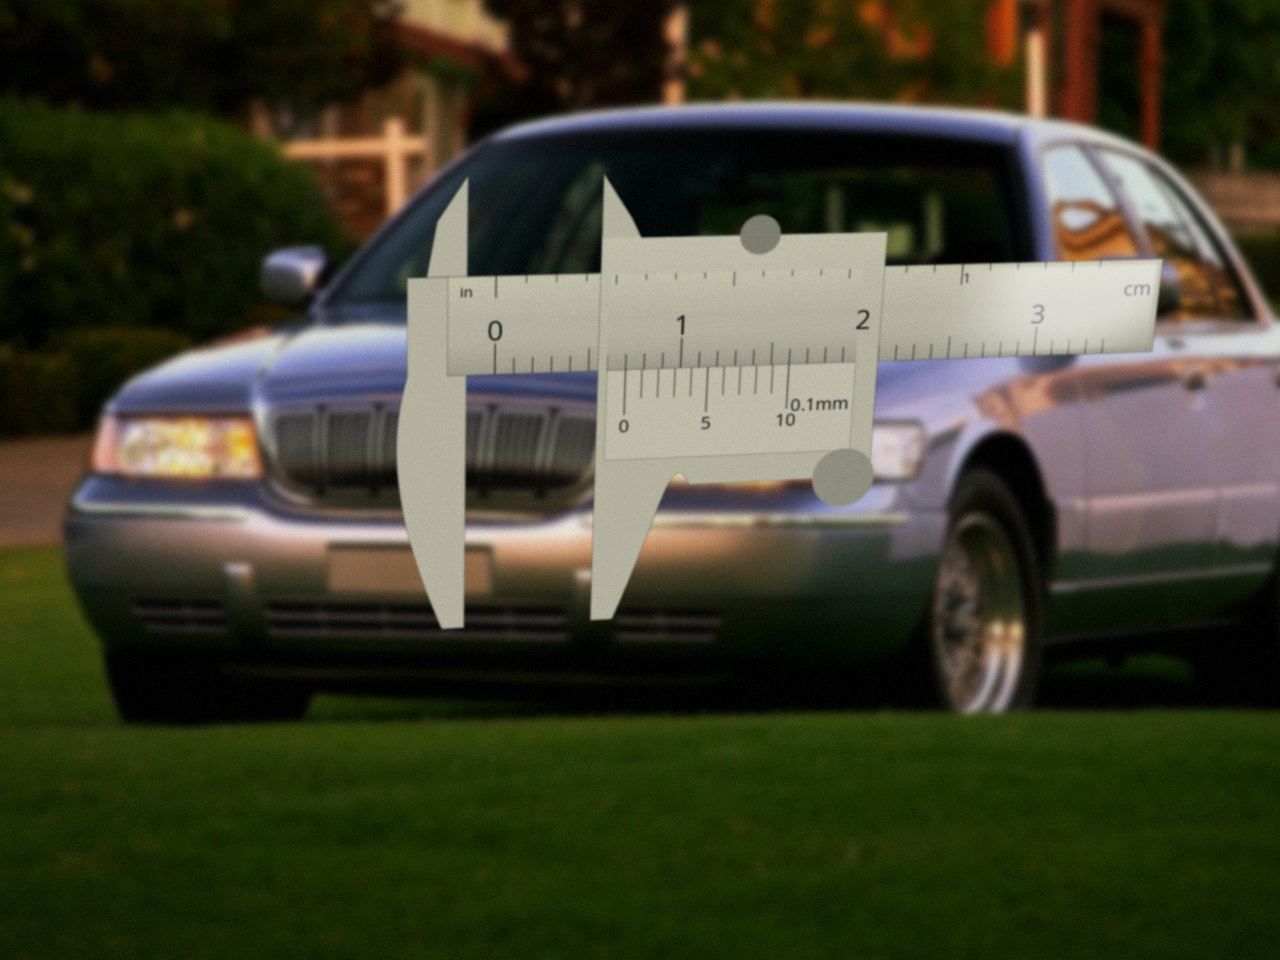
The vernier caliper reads 7.0 mm
